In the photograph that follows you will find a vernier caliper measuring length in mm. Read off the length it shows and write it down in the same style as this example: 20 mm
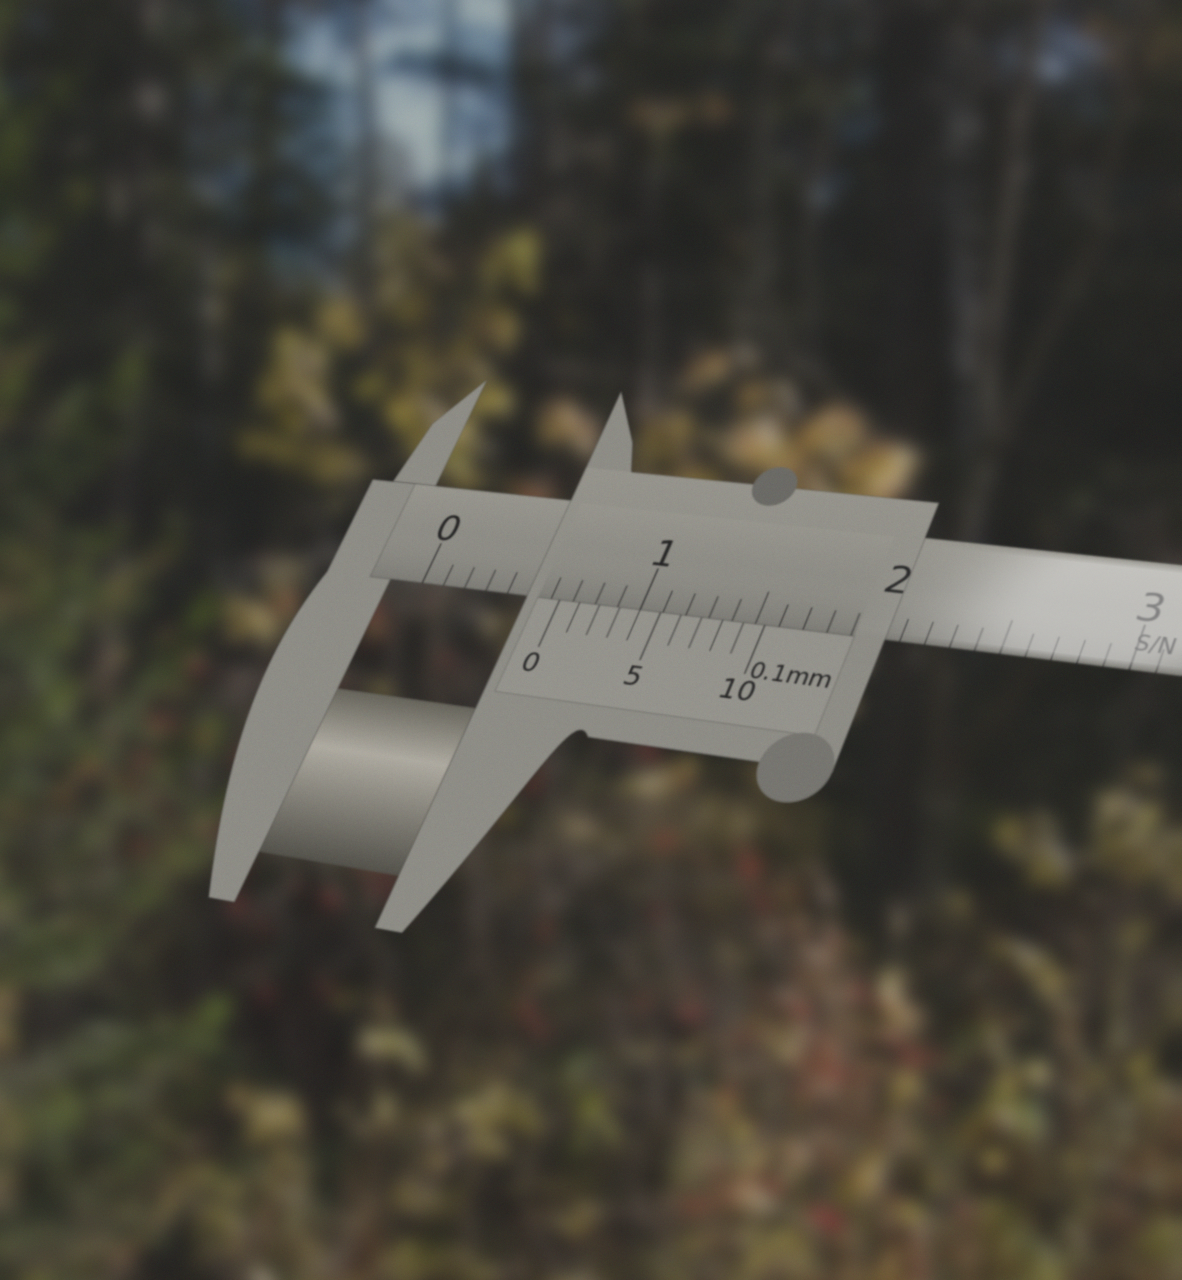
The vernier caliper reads 6.4 mm
